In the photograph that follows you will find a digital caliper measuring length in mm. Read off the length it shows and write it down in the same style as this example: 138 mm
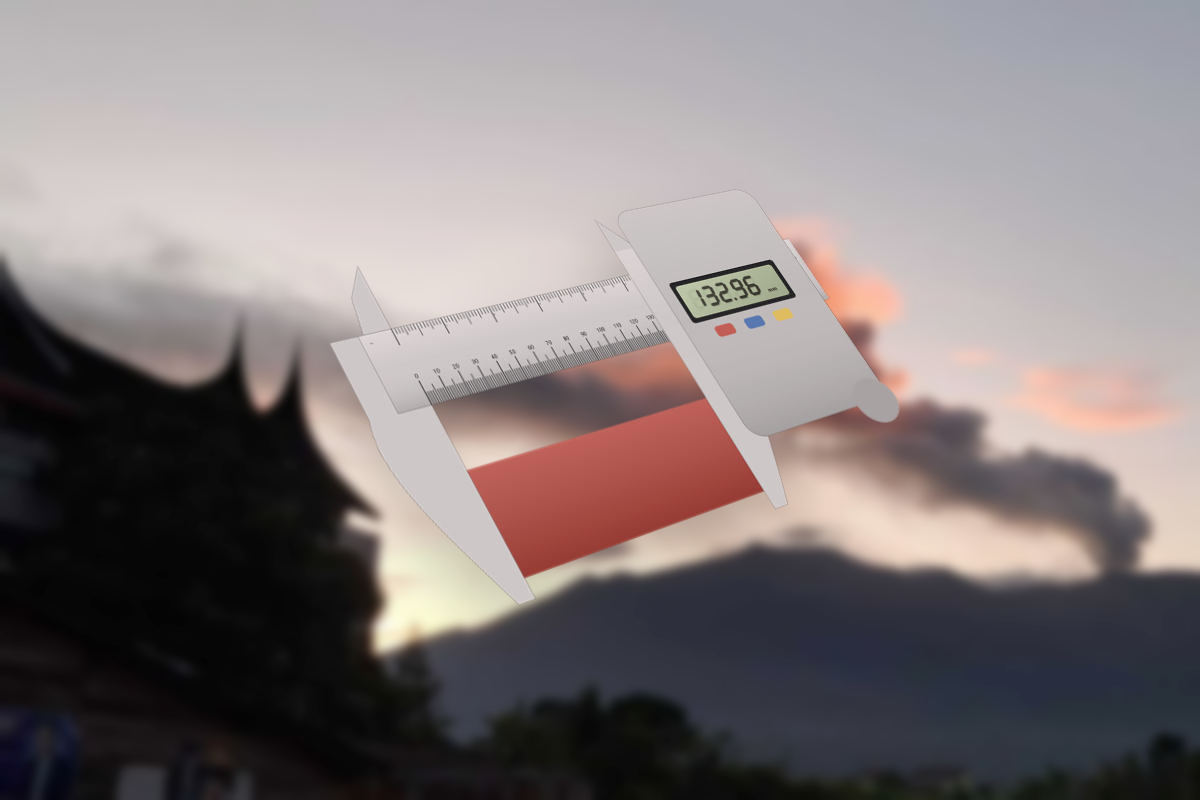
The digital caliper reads 132.96 mm
